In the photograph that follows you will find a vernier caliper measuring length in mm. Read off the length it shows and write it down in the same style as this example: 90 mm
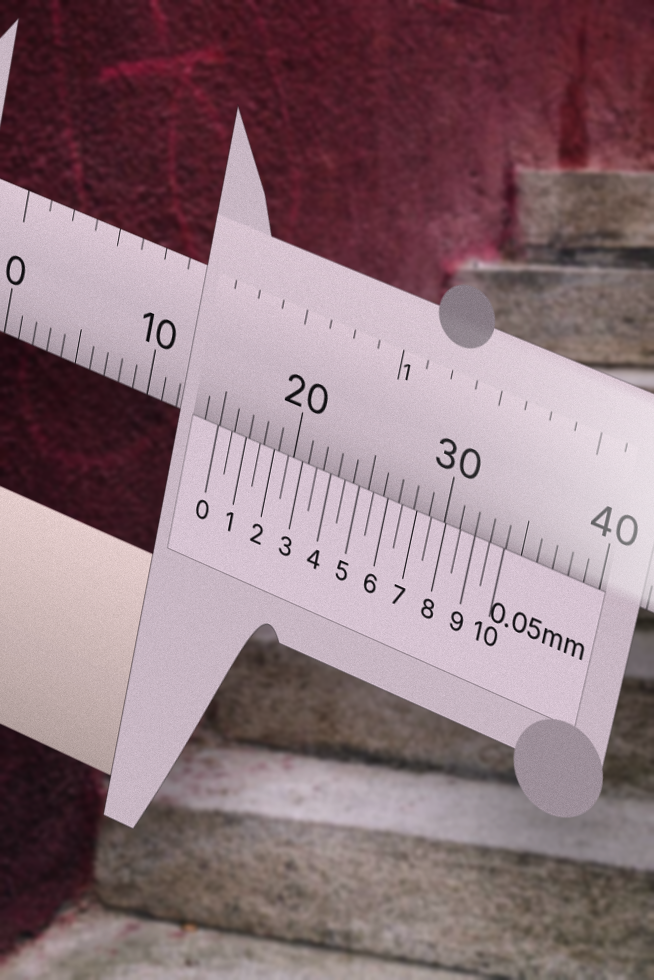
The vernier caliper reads 14.9 mm
